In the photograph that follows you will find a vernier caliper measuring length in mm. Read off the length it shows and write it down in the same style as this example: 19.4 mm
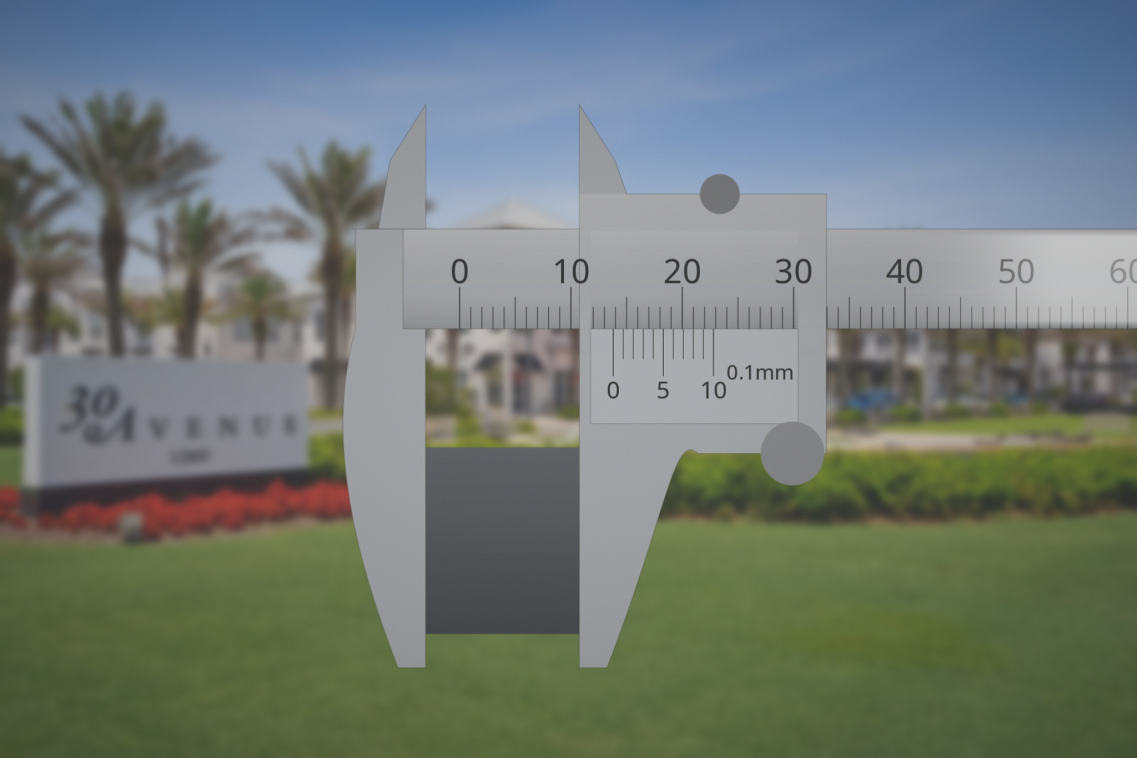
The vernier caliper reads 13.8 mm
